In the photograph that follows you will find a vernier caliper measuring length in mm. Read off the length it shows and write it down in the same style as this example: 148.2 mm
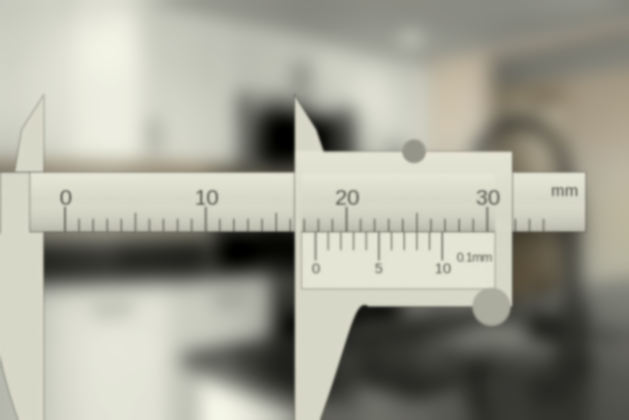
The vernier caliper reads 17.8 mm
